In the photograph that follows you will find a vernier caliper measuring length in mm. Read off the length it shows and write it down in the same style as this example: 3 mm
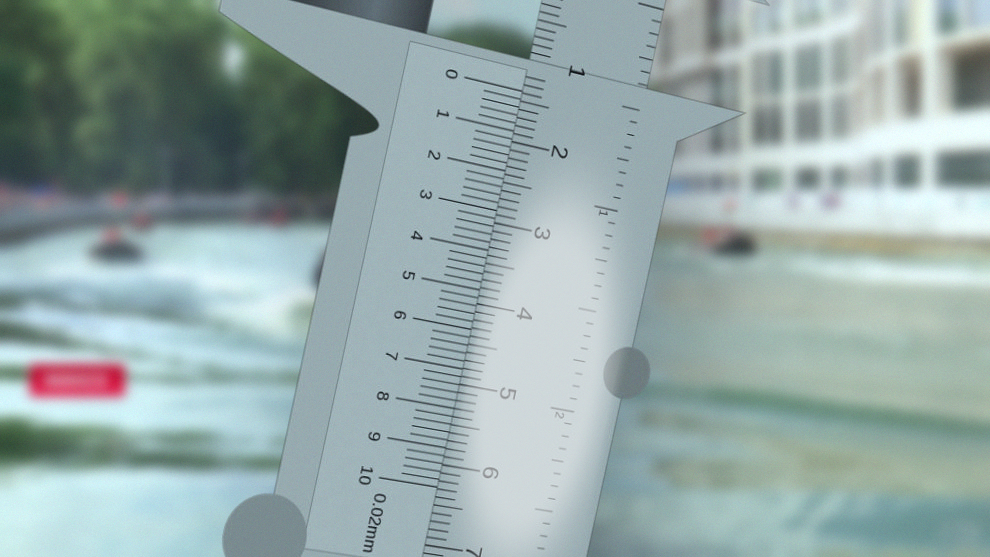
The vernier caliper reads 13.8 mm
